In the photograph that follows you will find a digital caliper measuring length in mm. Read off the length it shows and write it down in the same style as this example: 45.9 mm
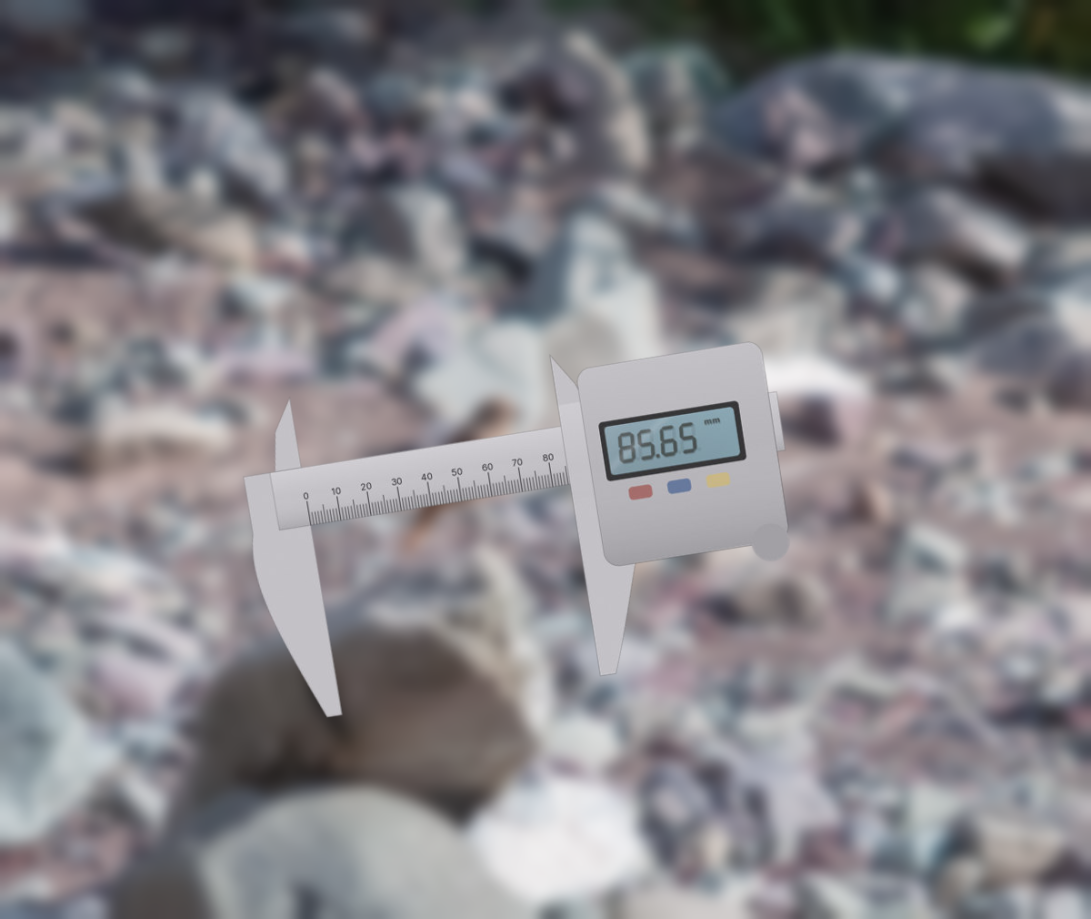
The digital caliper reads 85.65 mm
